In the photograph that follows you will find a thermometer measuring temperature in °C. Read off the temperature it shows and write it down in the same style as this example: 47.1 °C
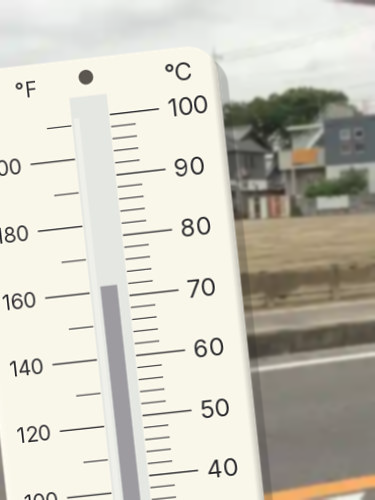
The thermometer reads 72 °C
